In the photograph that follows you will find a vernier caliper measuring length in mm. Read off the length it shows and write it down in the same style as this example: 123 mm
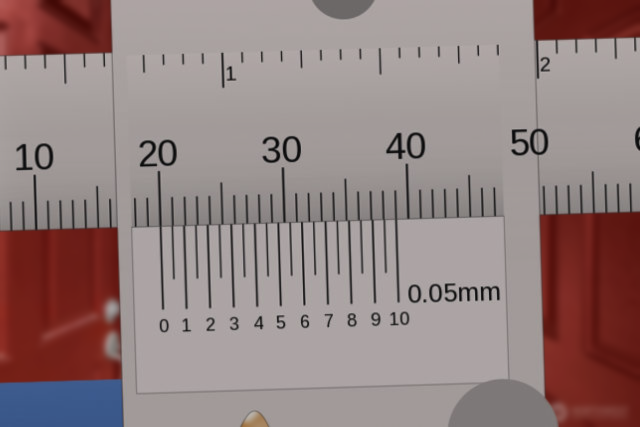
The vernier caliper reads 20.0 mm
